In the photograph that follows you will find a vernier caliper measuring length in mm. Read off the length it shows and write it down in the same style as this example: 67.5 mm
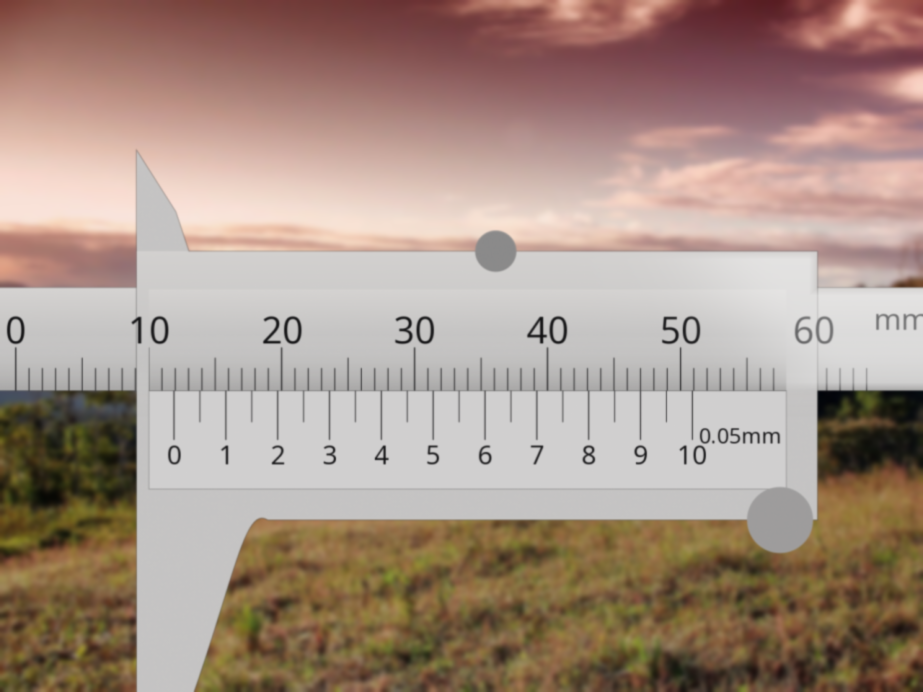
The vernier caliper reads 11.9 mm
